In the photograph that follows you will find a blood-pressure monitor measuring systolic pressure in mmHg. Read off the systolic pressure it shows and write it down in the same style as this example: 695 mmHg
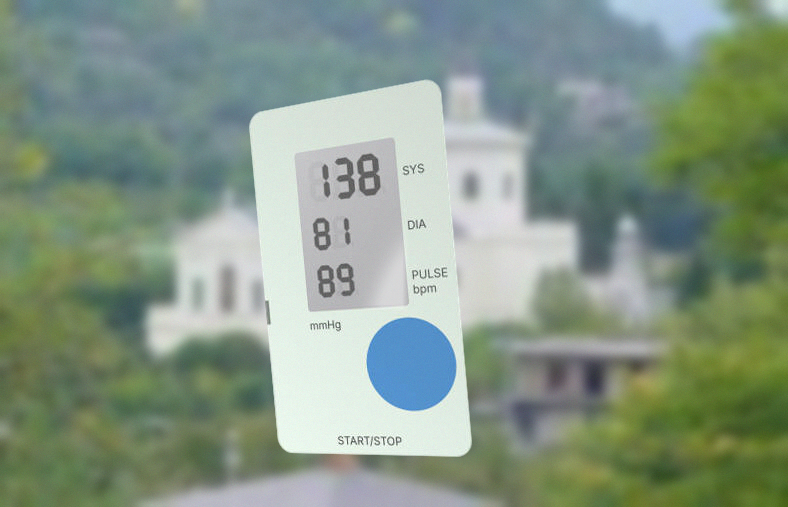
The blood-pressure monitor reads 138 mmHg
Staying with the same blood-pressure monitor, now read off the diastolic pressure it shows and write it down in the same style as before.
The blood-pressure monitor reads 81 mmHg
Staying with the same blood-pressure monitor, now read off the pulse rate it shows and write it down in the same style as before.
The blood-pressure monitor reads 89 bpm
